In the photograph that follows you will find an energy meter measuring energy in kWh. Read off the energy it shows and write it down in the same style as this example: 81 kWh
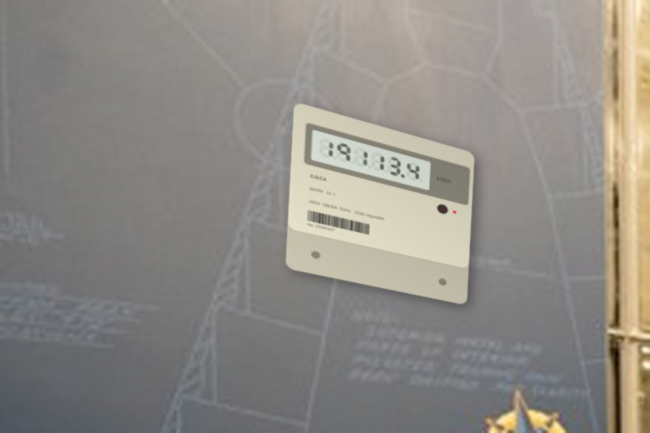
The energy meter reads 19113.4 kWh
